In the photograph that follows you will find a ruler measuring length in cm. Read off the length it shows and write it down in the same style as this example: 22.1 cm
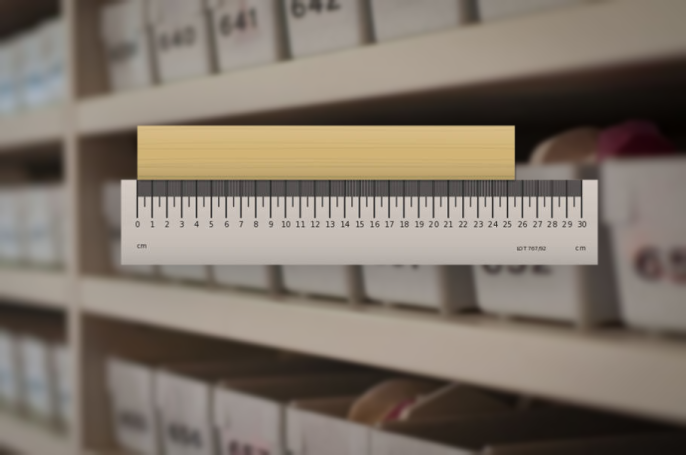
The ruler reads 25.5 cm
